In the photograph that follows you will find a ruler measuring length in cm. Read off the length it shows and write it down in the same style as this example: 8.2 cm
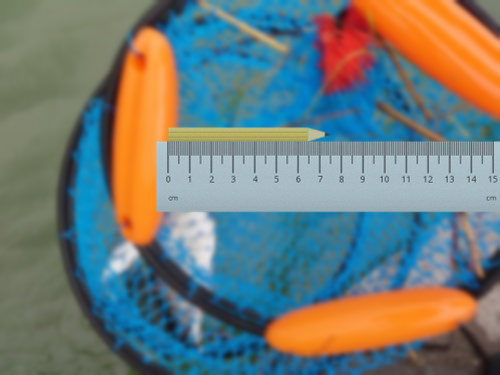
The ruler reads 7.5 cm
